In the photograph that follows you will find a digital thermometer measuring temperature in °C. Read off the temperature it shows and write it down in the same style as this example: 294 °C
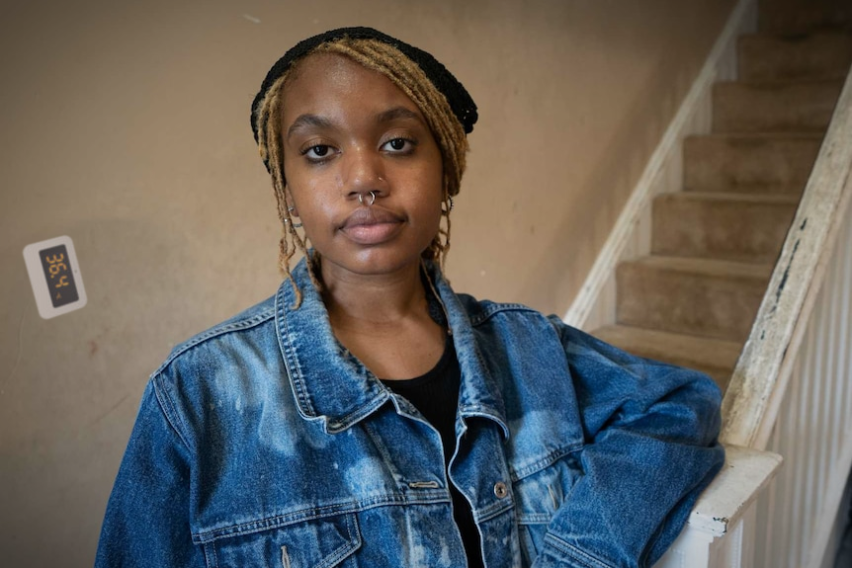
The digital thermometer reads 36.4 °C
